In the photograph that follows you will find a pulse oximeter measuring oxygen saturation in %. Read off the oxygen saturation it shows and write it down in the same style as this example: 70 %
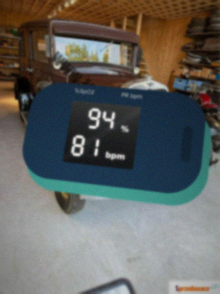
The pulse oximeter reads 94 %
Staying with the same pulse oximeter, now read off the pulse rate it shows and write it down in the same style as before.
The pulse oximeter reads 81 bpm
